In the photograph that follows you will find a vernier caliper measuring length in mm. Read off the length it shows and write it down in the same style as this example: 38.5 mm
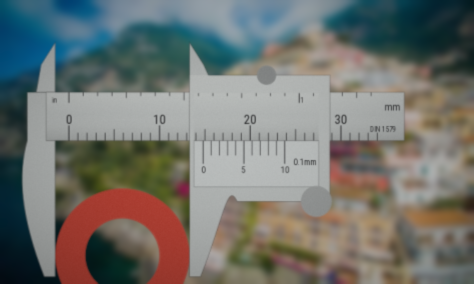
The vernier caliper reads 14.8 mm
